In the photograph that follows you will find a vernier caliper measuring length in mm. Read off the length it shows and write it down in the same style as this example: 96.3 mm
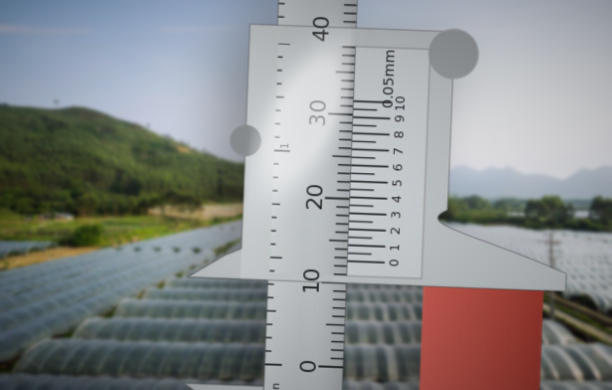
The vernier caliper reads 12.6 mm
